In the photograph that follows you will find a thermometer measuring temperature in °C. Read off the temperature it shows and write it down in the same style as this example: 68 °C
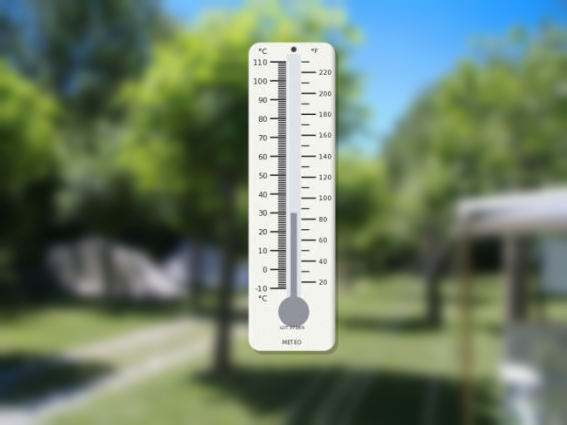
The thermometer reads 30 °C
